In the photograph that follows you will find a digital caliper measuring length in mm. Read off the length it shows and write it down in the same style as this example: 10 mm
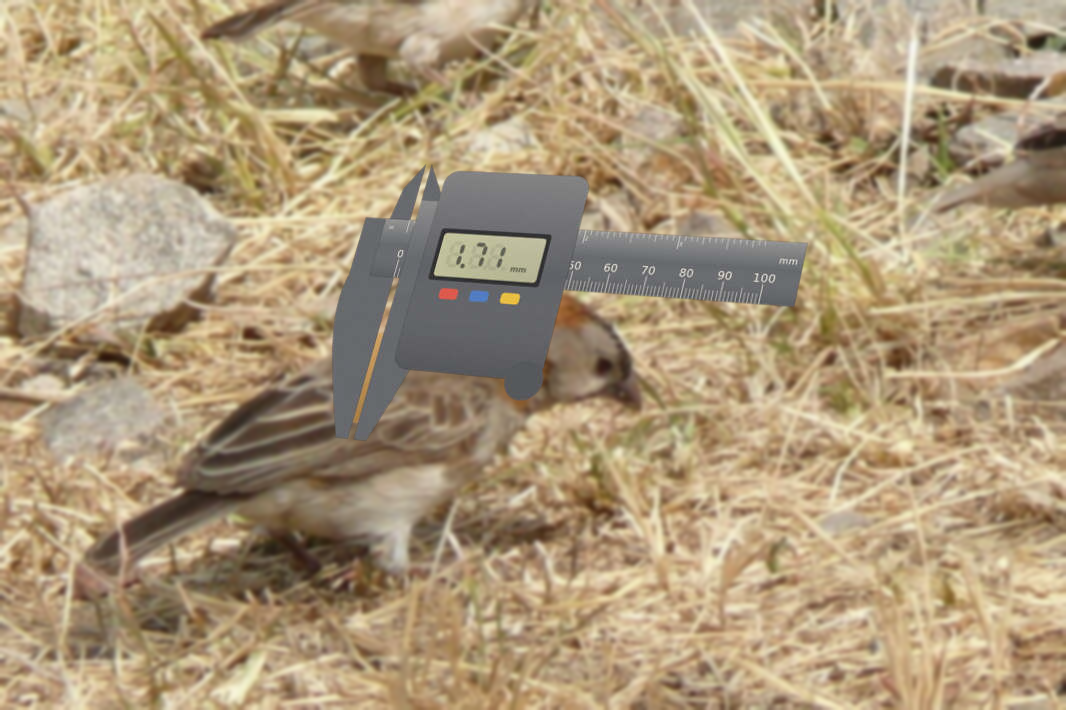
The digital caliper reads 1.71 mm
